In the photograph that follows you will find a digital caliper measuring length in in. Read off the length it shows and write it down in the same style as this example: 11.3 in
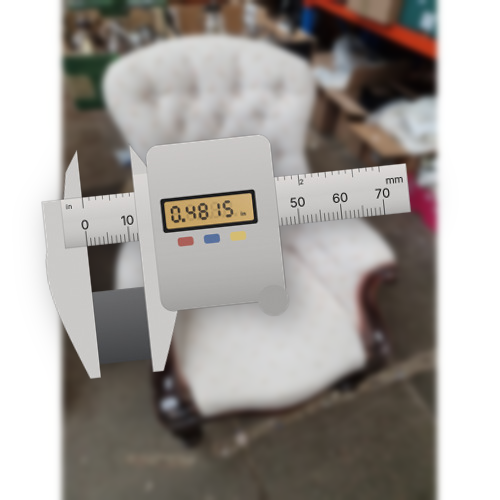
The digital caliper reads 0.4815 in
